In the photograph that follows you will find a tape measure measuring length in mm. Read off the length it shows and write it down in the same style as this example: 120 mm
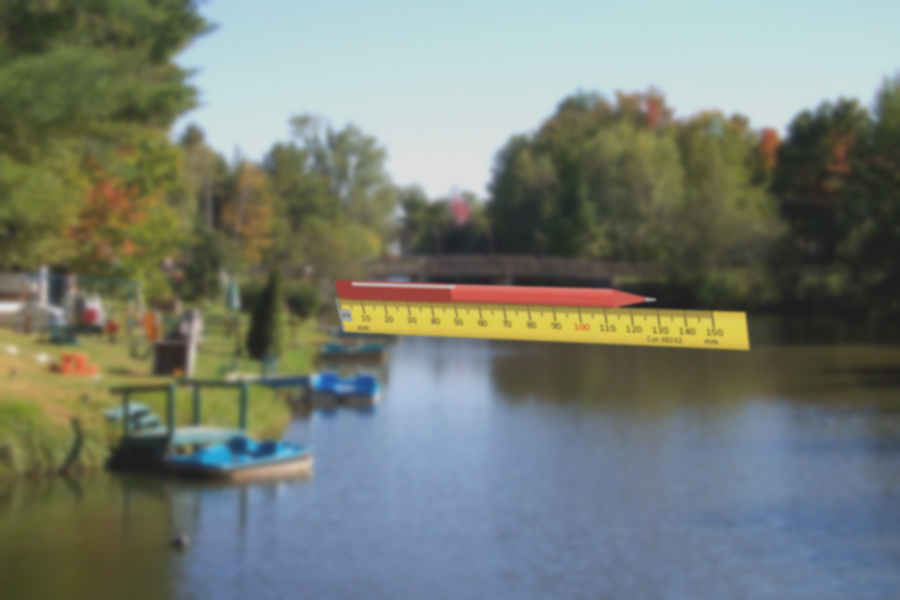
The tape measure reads 130 mm
